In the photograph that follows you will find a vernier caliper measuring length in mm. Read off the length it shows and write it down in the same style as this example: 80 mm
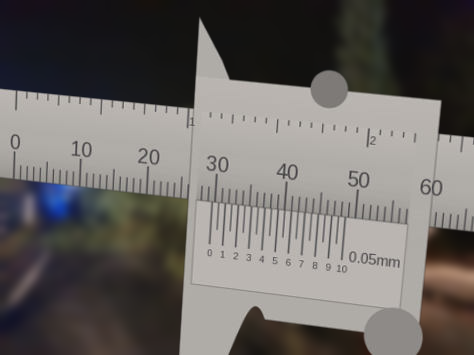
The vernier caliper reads 29.6 mm
